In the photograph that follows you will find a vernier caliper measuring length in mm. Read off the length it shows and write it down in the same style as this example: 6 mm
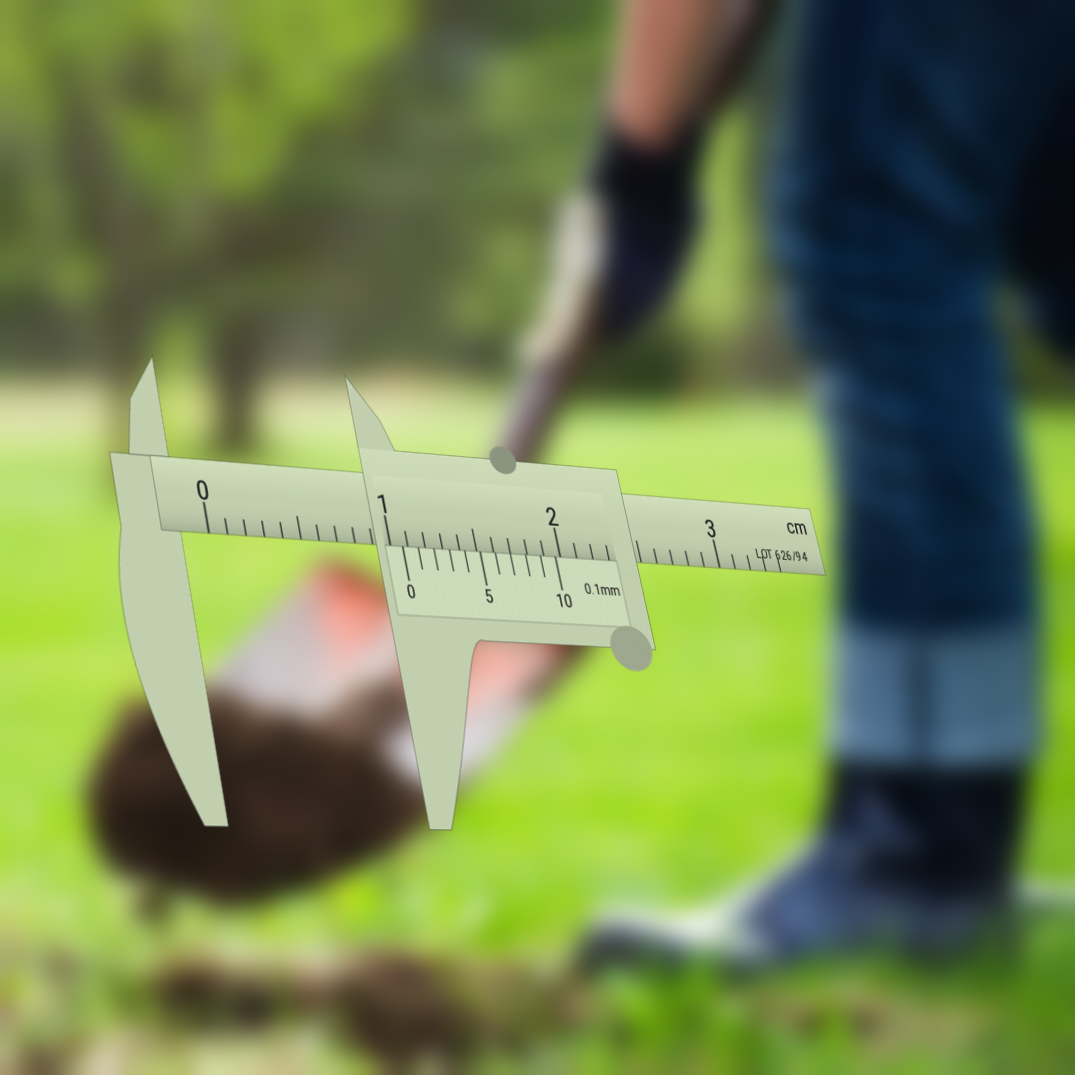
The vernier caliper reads 10.7 mm
